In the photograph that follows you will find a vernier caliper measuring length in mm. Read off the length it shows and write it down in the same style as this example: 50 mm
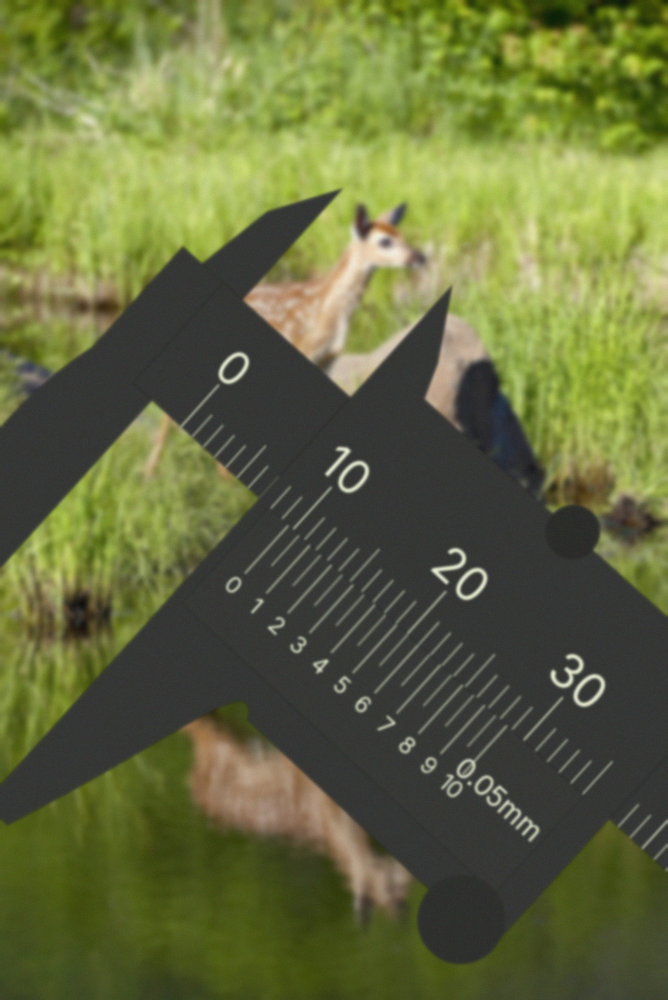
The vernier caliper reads 9.6 mm
